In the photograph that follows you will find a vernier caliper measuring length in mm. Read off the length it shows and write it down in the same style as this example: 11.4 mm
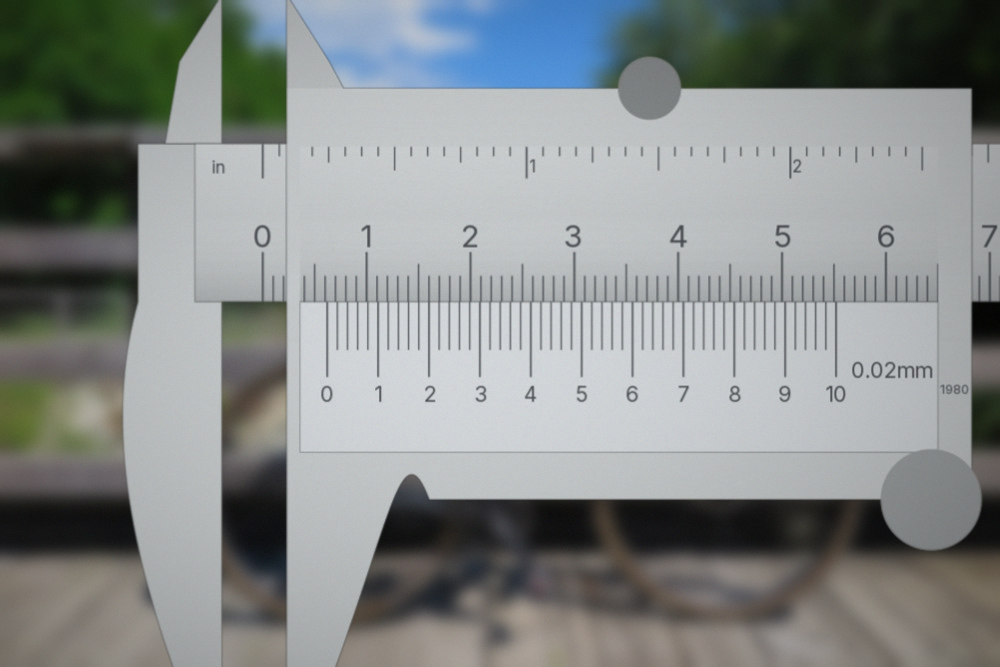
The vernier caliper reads 6.2 mm
